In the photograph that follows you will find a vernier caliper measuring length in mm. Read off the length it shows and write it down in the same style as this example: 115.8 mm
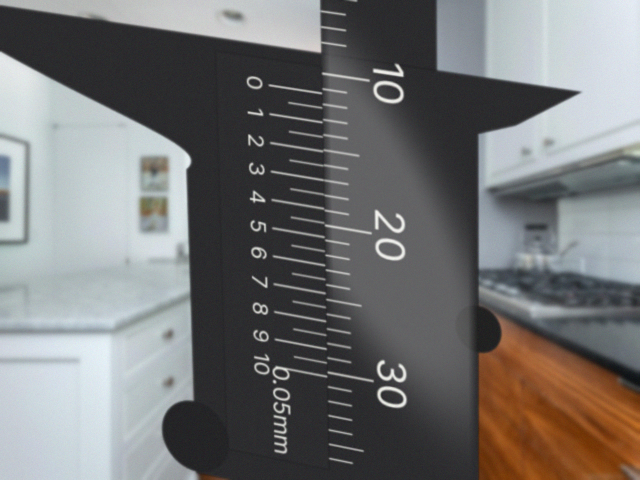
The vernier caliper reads 11.3 mm
